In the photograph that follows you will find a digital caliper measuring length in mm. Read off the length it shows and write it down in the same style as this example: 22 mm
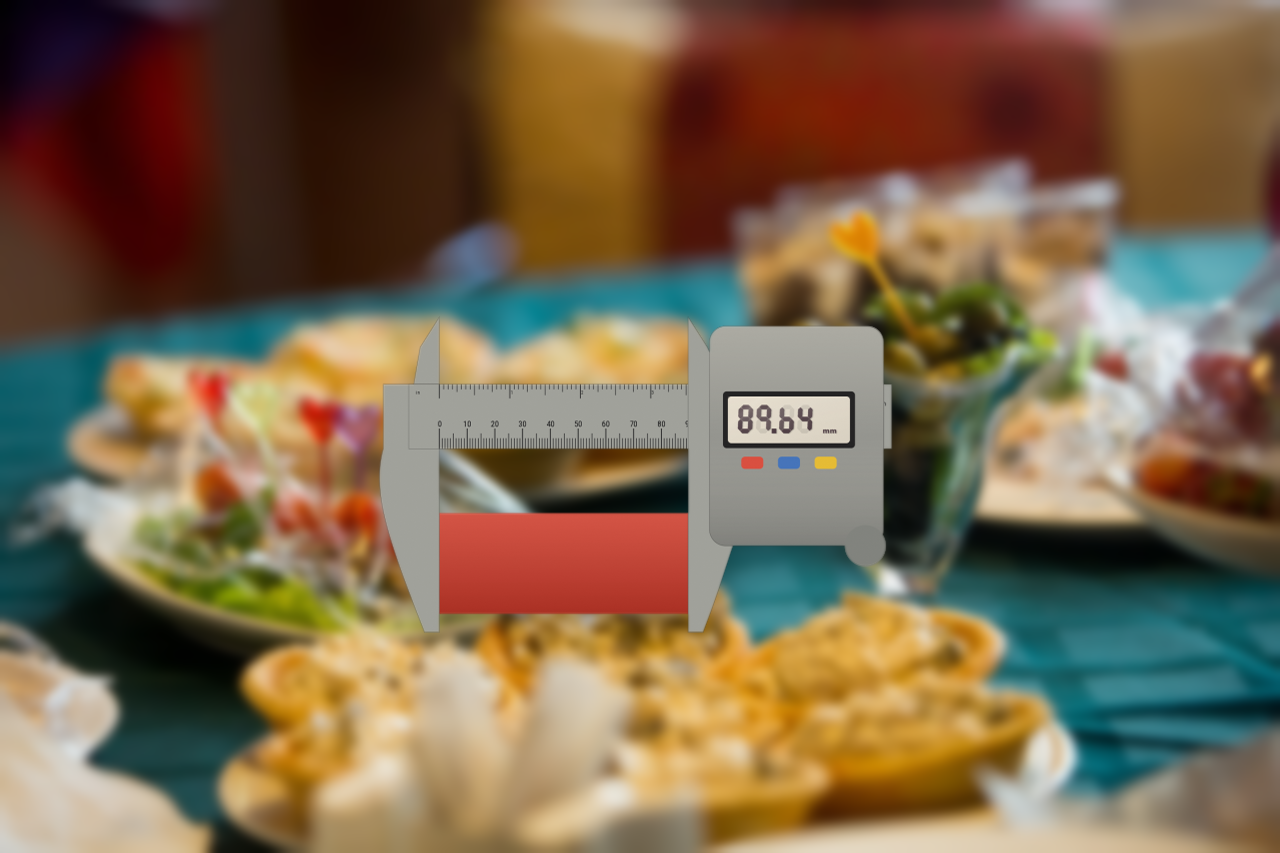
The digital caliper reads 89.64 mm
